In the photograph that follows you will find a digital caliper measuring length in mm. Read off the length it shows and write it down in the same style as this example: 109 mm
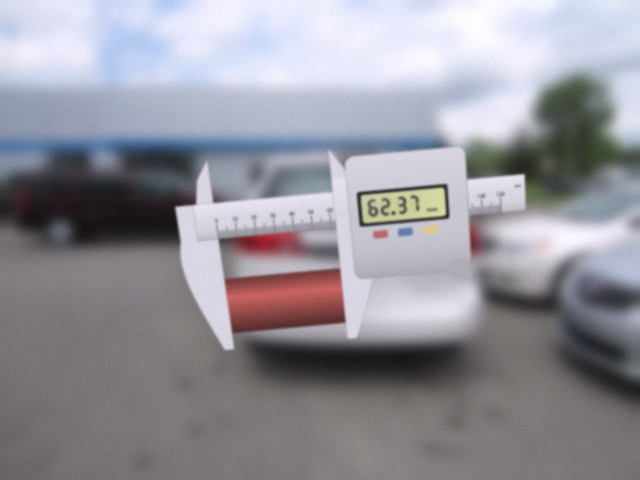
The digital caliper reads 62.37 mm
